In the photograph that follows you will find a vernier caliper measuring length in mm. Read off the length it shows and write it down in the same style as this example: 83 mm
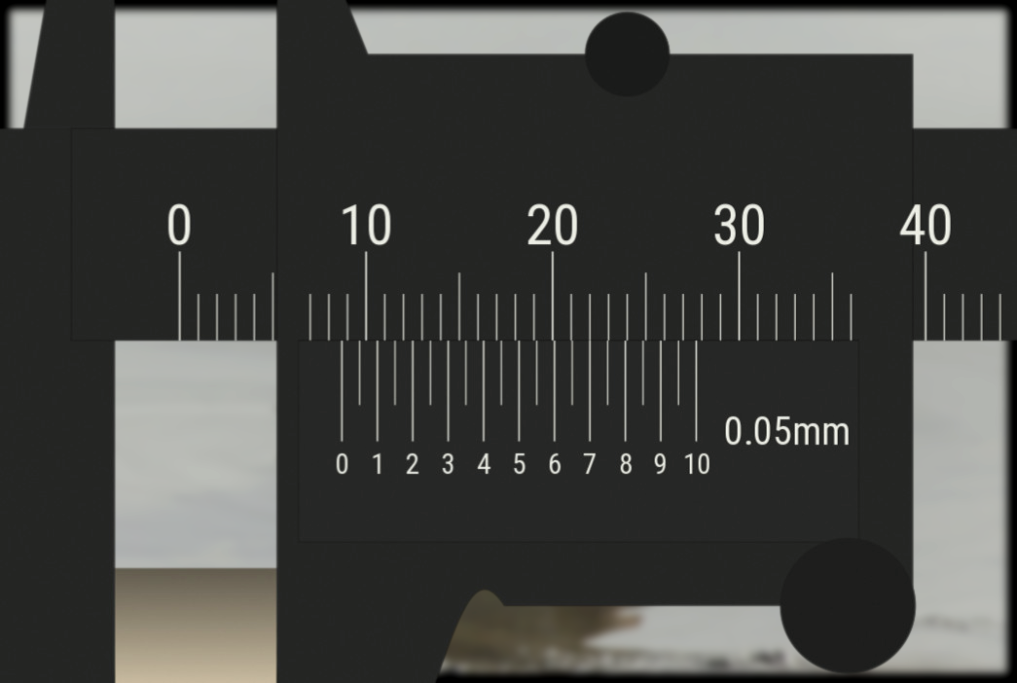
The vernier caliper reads 8.7 mm
